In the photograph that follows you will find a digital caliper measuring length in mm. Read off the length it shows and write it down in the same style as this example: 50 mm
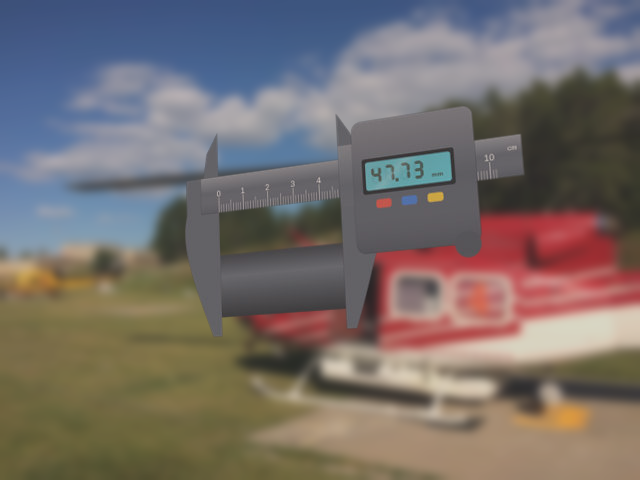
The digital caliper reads 47.73 mm
